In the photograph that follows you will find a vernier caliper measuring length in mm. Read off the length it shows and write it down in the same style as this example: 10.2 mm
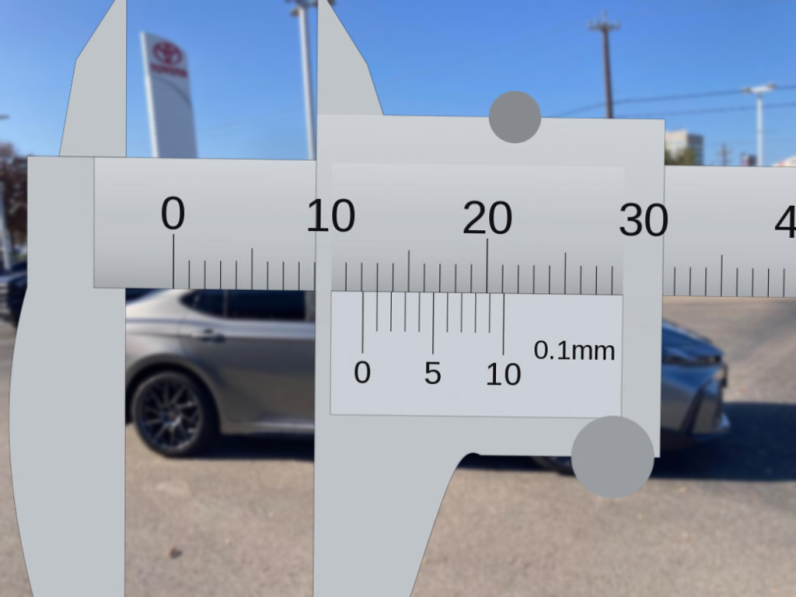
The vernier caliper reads 12.1 mm
